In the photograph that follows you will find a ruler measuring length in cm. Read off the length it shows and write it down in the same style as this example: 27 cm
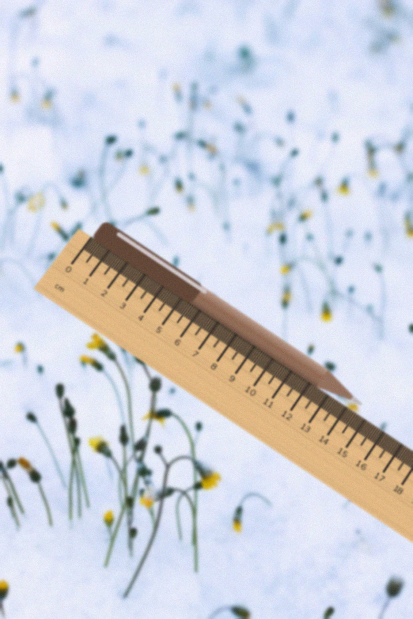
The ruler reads 14.5 cm
